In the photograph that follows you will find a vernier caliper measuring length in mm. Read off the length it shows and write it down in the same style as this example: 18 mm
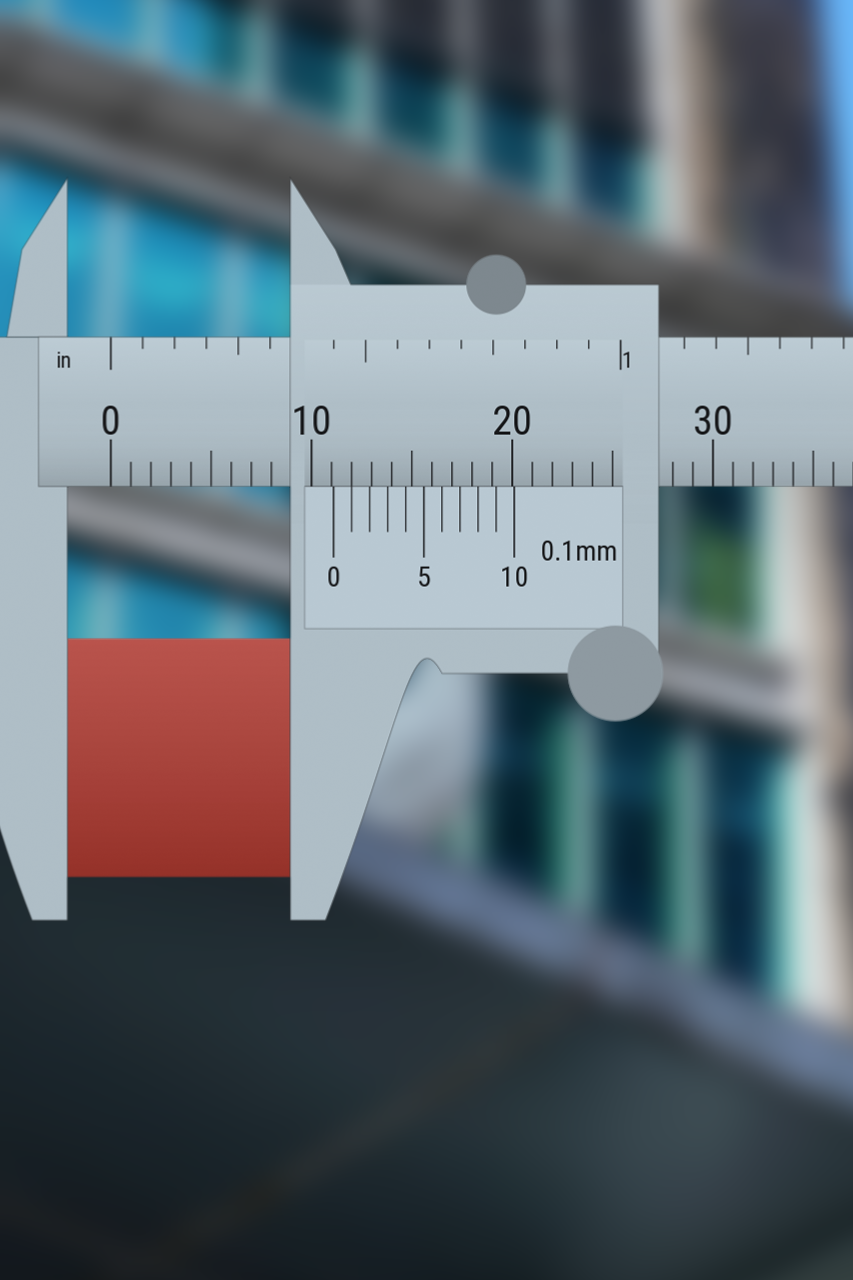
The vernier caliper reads 11.1 mm
